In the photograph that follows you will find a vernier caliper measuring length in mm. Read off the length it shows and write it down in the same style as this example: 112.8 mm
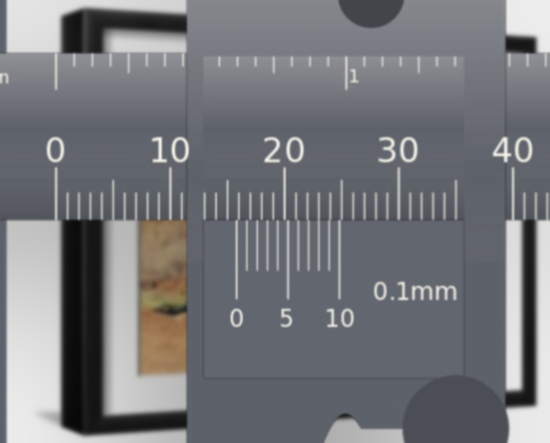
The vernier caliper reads 15.8 mm
